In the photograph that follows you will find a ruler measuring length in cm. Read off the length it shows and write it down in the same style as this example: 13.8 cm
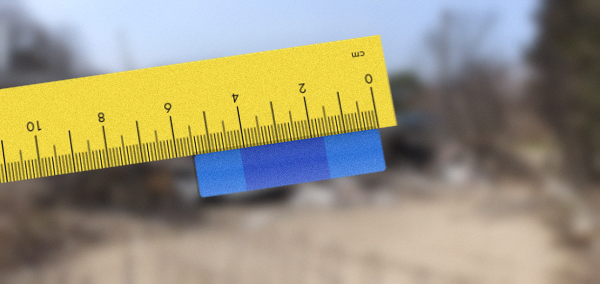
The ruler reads 5.5 cm
